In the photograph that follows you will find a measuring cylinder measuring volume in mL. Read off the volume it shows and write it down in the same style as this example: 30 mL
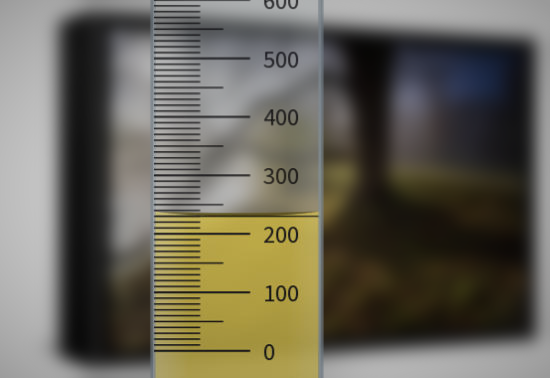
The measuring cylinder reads 230 mL
